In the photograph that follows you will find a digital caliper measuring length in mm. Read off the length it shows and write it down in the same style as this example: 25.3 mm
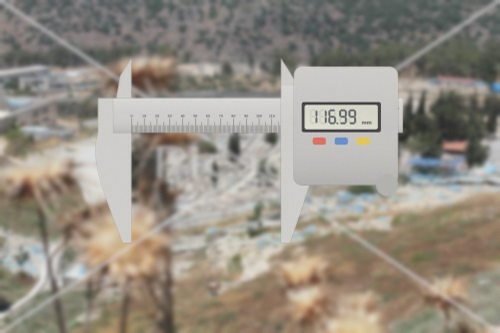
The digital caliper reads 116.99 mm
